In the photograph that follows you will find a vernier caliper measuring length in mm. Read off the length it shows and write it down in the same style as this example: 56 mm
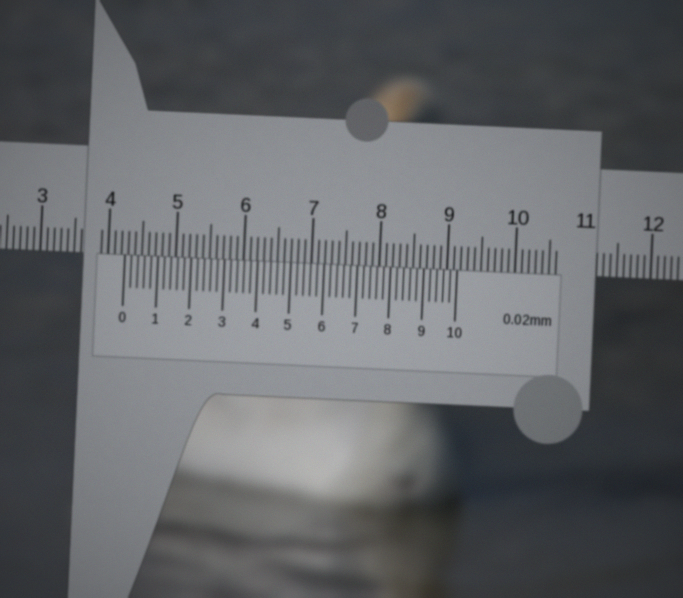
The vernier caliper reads 42.5 mm
